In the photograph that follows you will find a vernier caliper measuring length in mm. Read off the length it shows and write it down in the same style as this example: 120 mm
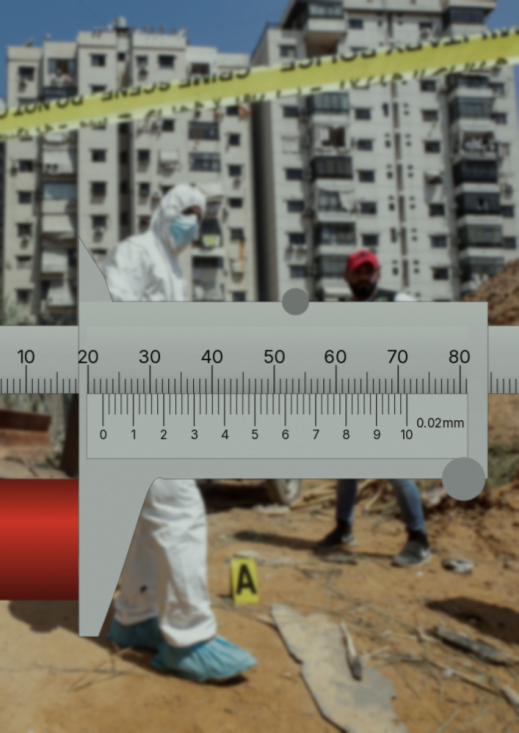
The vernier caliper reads 22.4 mm
